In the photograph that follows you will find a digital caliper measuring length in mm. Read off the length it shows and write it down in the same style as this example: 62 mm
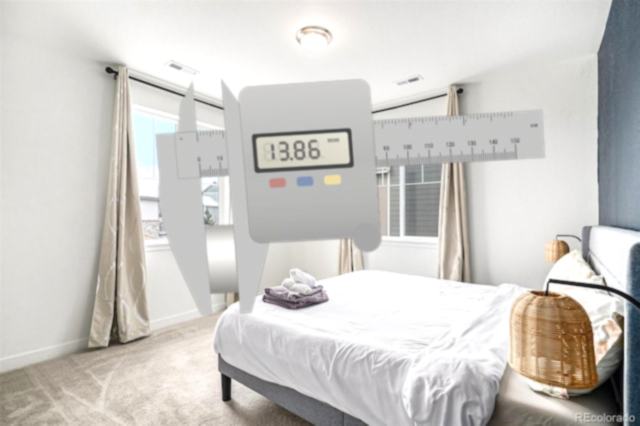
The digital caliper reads 13.86 mm
